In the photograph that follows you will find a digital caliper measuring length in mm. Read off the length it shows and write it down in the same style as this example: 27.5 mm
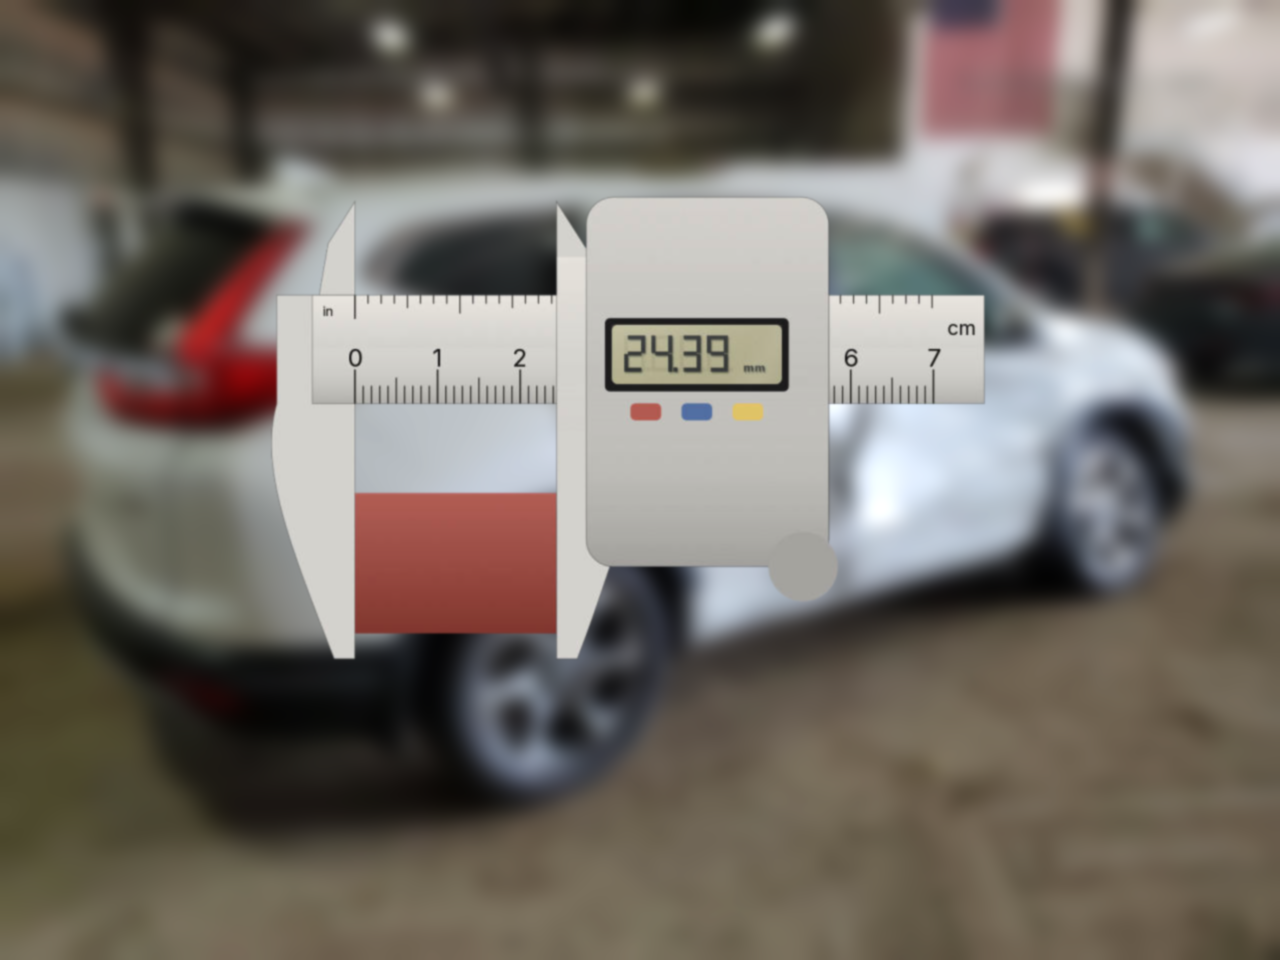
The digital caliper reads 24.39 mm
